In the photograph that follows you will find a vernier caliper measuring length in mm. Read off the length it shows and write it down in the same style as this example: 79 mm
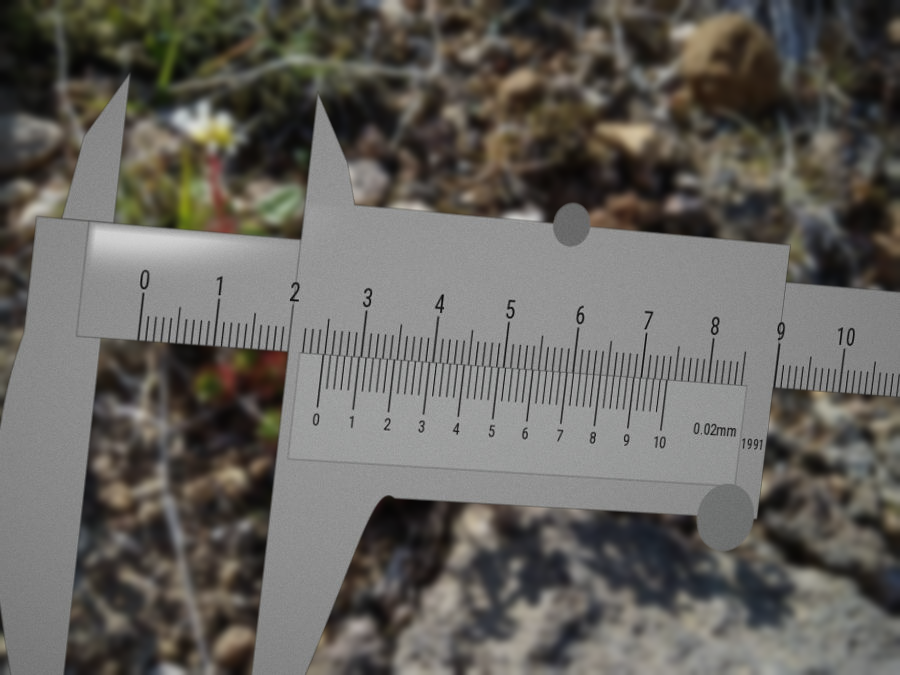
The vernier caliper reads 24.8 mm
